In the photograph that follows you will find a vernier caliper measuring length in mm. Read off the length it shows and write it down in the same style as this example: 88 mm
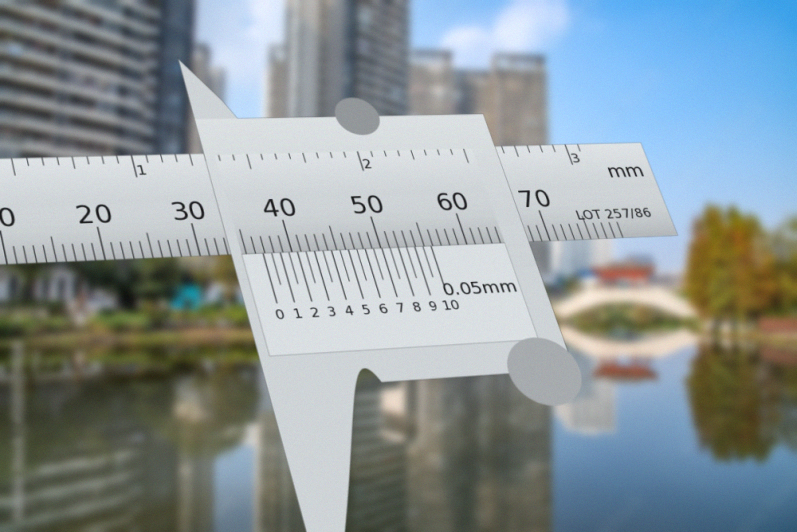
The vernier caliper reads 36.8 mm
